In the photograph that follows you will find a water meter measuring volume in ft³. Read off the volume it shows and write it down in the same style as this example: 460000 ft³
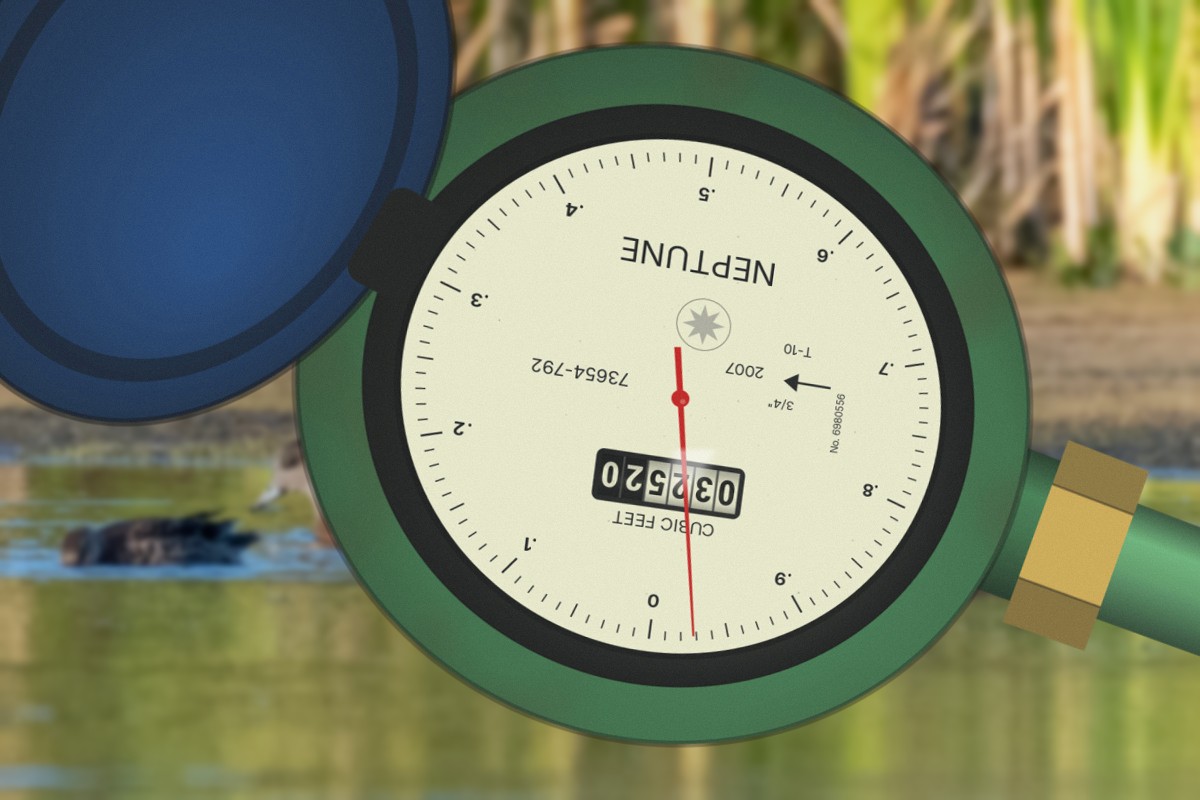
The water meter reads 32519.97 ft³
